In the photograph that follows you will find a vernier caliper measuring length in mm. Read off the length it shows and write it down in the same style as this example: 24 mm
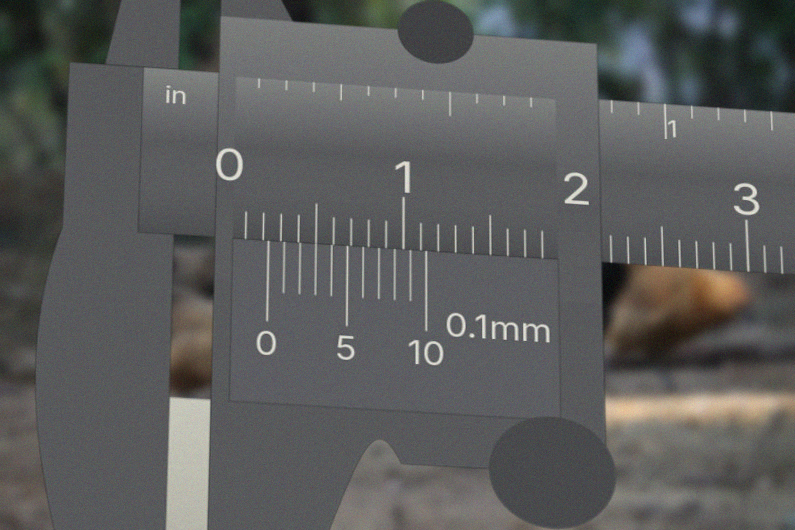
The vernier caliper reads 2.3 mm
